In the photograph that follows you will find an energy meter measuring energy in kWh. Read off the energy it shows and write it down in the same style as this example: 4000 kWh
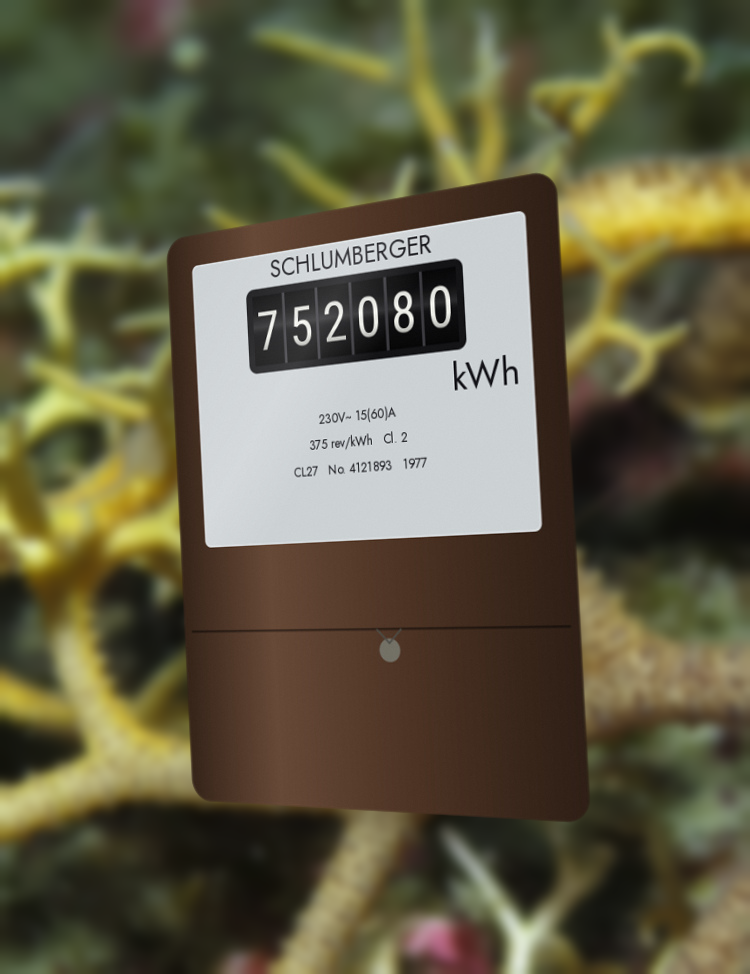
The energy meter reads 752080 kWh
